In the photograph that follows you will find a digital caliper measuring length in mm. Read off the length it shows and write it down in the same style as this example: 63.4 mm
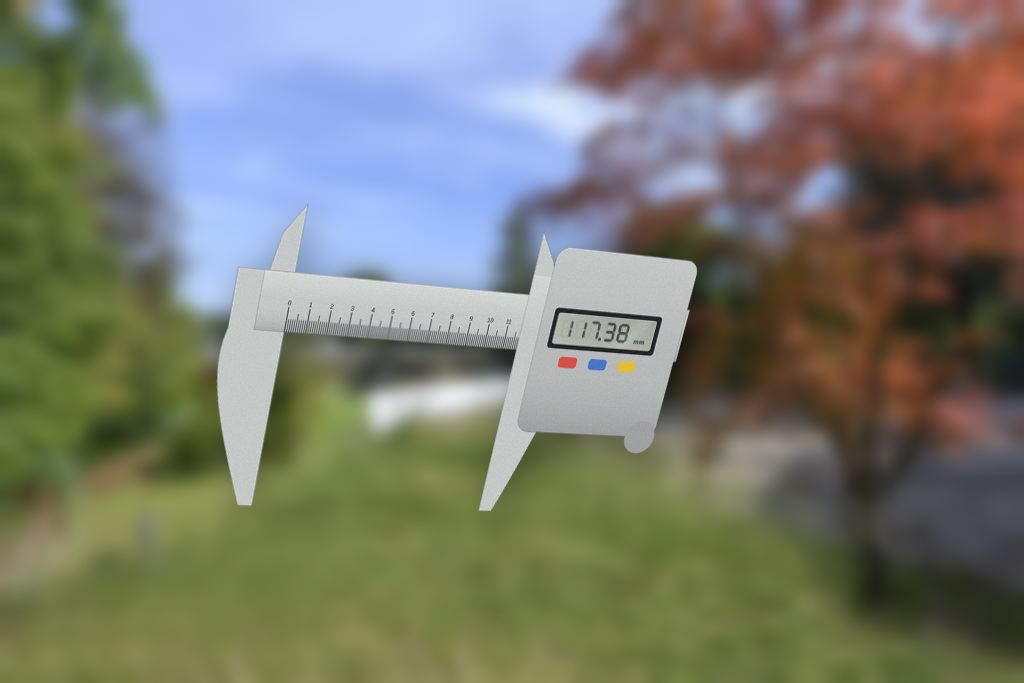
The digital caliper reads 117.38 mm
